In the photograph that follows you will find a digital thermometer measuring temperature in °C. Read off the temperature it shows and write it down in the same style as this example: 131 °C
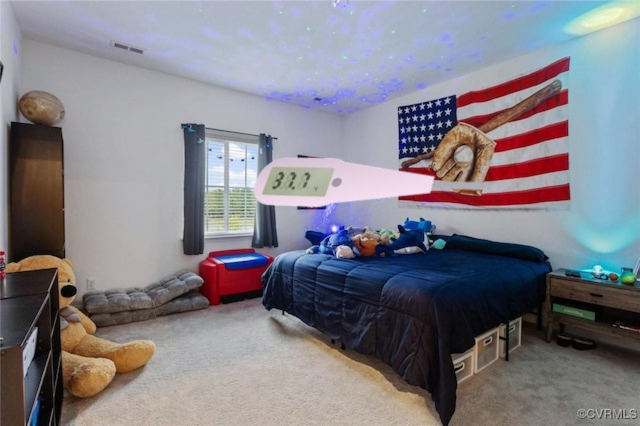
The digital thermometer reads 37.7 °C
